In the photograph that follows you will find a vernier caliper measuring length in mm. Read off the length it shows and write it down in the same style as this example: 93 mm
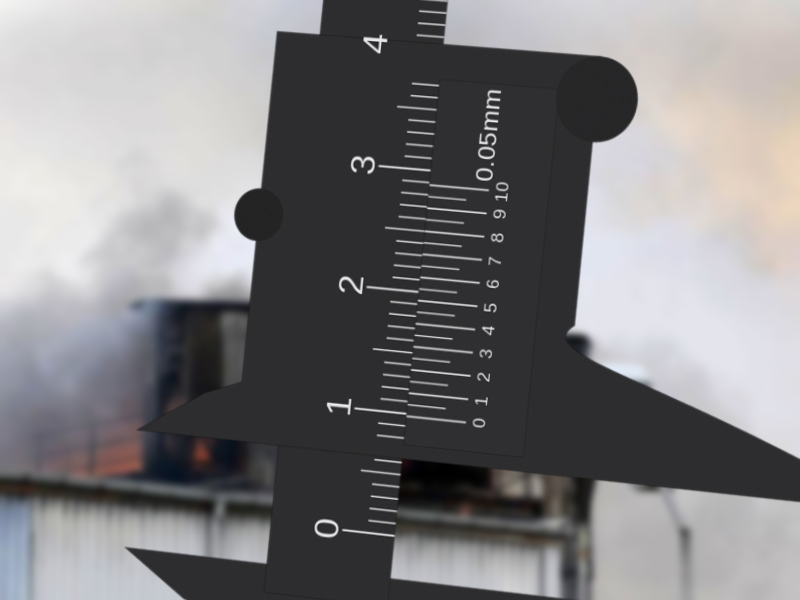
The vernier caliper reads 9.8 mm
